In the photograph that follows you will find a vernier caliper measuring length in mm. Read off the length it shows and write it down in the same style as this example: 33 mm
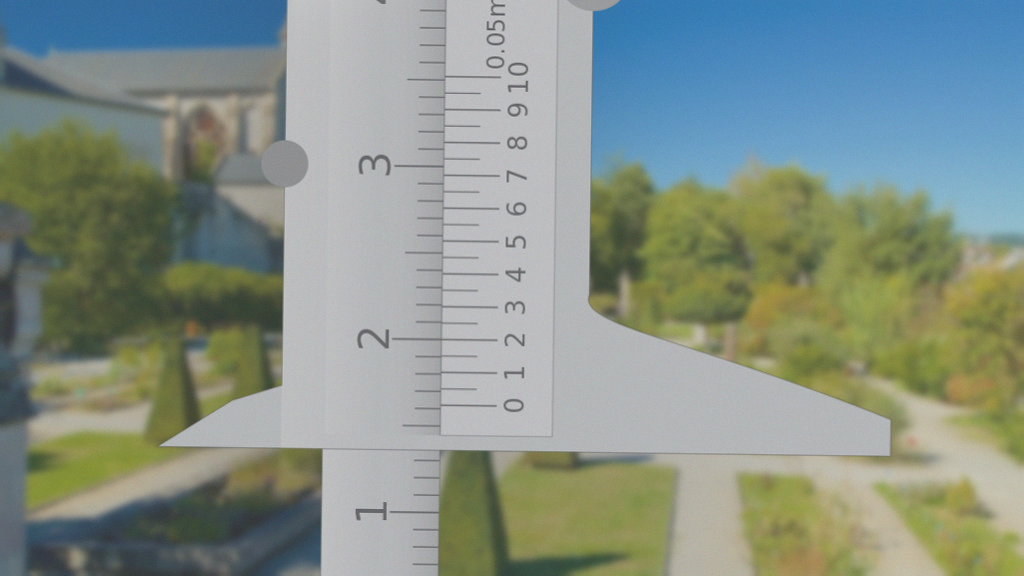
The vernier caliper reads 16.2 mm
